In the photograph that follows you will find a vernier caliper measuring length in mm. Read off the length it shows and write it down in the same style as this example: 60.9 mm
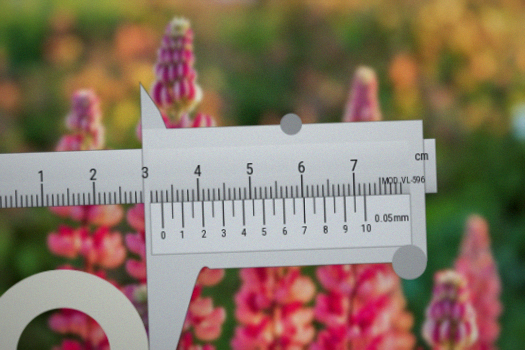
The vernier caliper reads 33.0 mm
